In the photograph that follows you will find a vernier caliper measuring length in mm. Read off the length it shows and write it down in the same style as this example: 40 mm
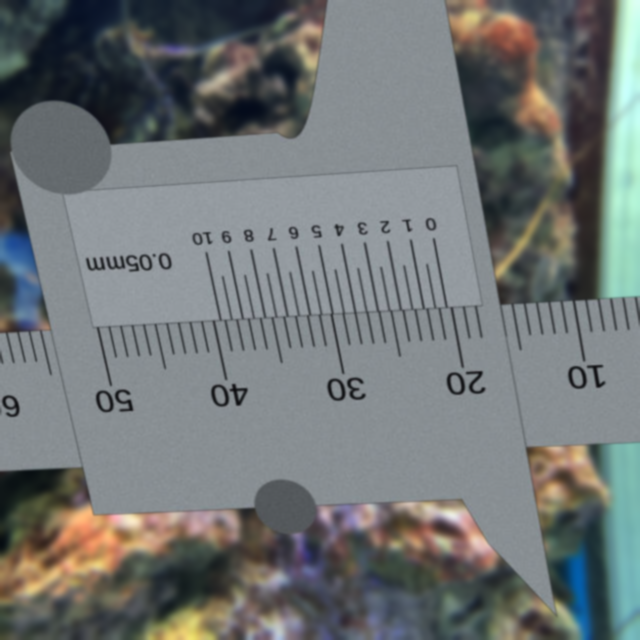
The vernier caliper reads 20.4 mm
